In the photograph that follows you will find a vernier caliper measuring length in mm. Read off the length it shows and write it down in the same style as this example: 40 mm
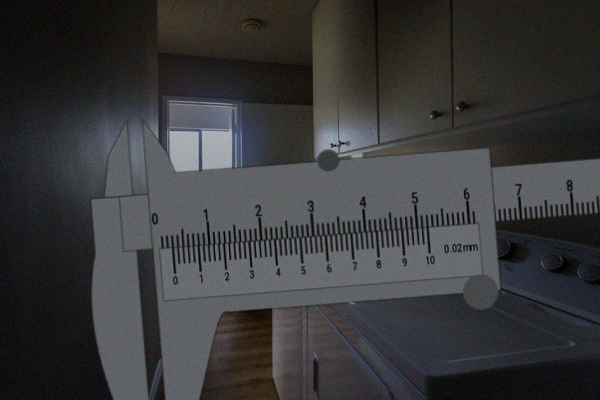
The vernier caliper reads 3.0 mm
